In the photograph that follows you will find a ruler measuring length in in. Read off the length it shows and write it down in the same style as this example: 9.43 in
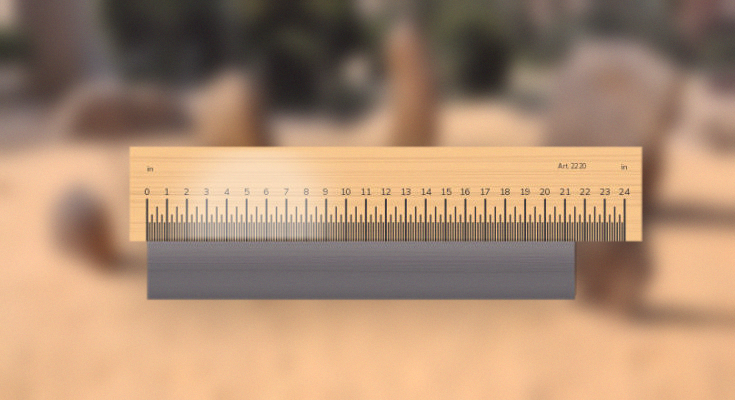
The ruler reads 21.5 in
